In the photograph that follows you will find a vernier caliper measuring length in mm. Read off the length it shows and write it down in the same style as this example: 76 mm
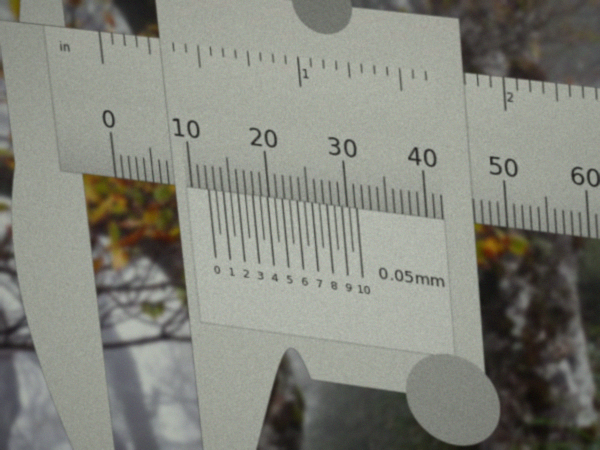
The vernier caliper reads 12.2 mm
